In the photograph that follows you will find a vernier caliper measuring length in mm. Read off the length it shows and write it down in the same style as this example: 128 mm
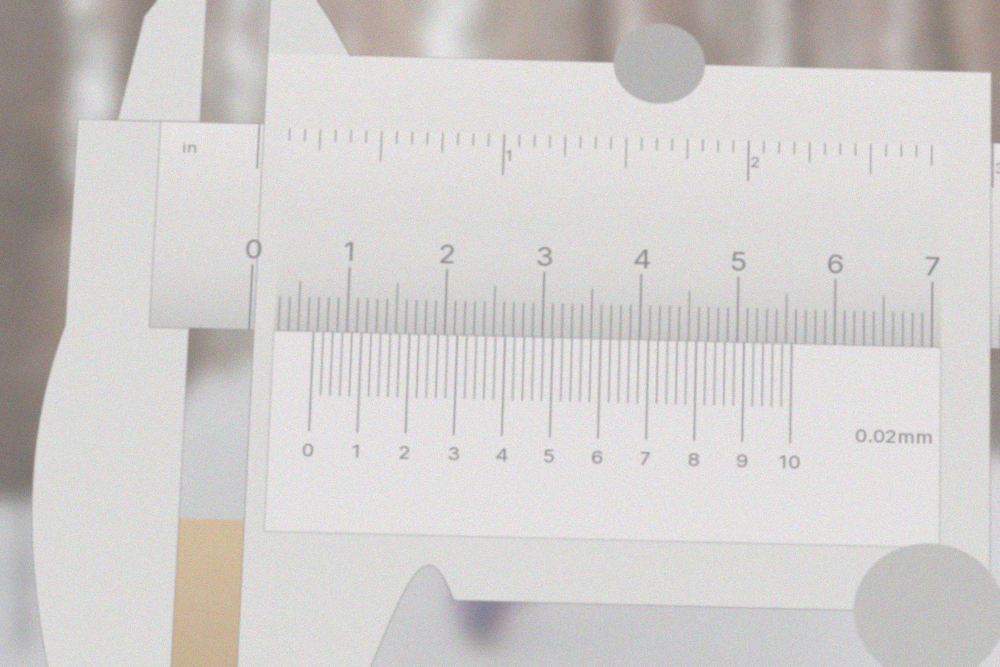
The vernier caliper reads 6.6 mm
